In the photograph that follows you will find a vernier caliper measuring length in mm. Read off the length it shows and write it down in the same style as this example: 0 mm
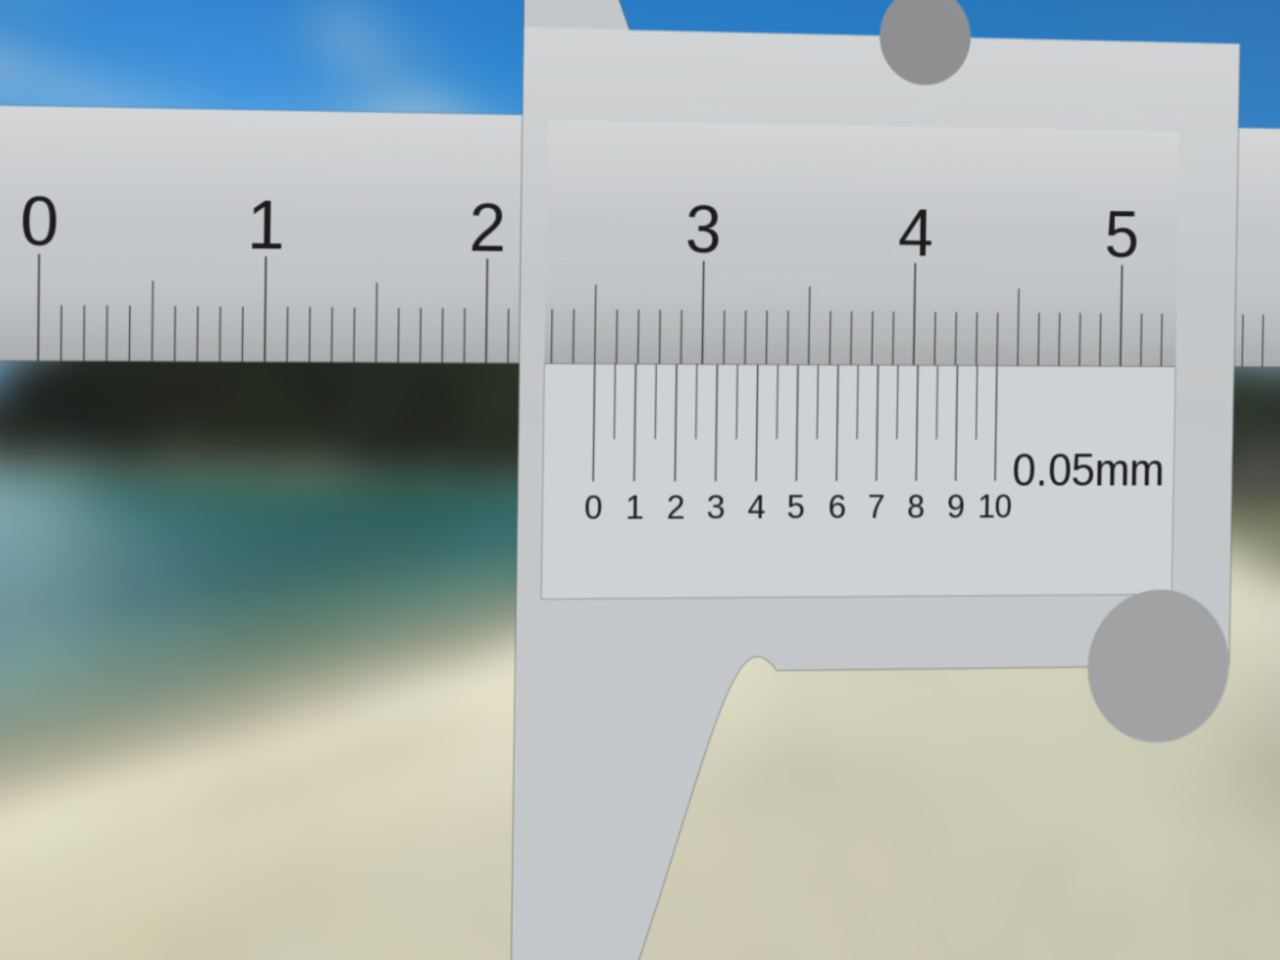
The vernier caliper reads 25.0 mm
